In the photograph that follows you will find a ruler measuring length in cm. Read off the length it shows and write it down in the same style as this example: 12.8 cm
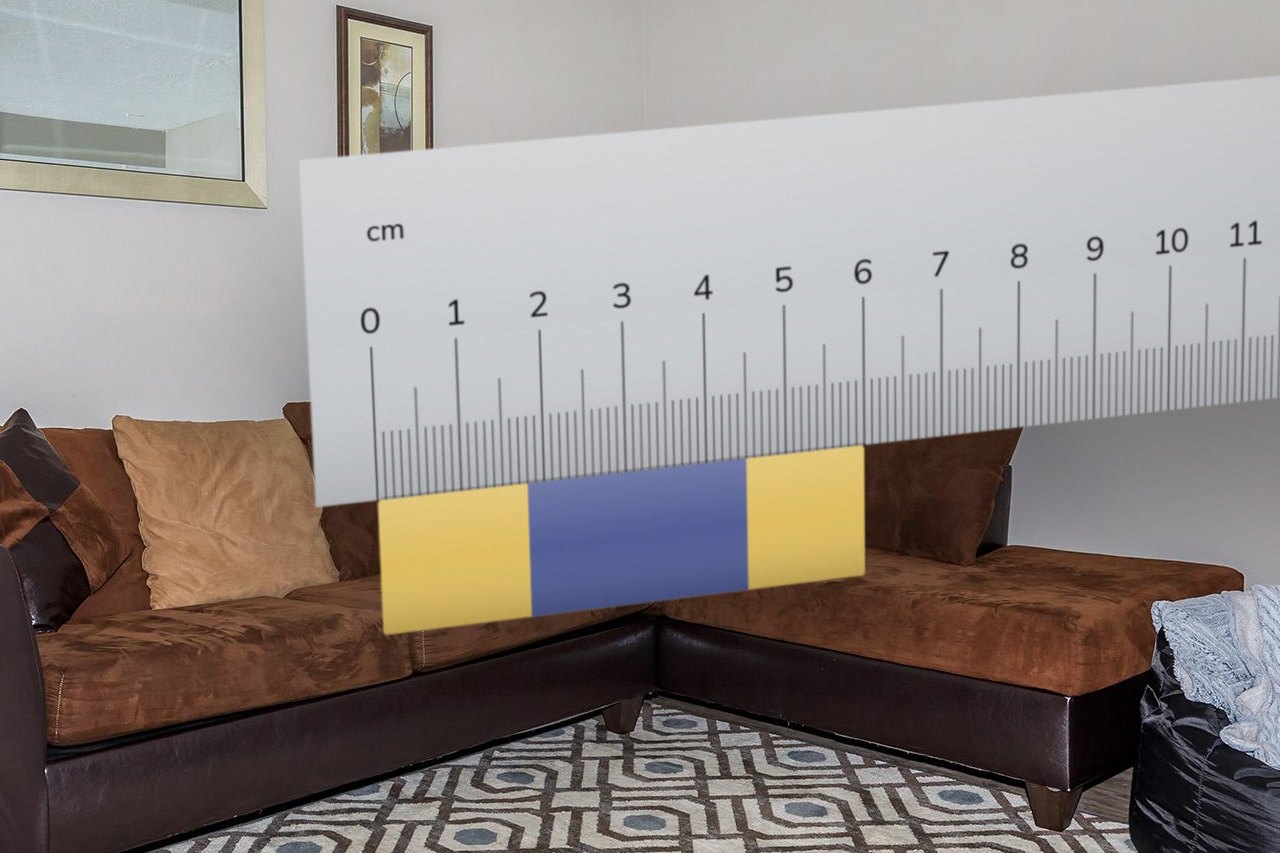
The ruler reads 6 cm
